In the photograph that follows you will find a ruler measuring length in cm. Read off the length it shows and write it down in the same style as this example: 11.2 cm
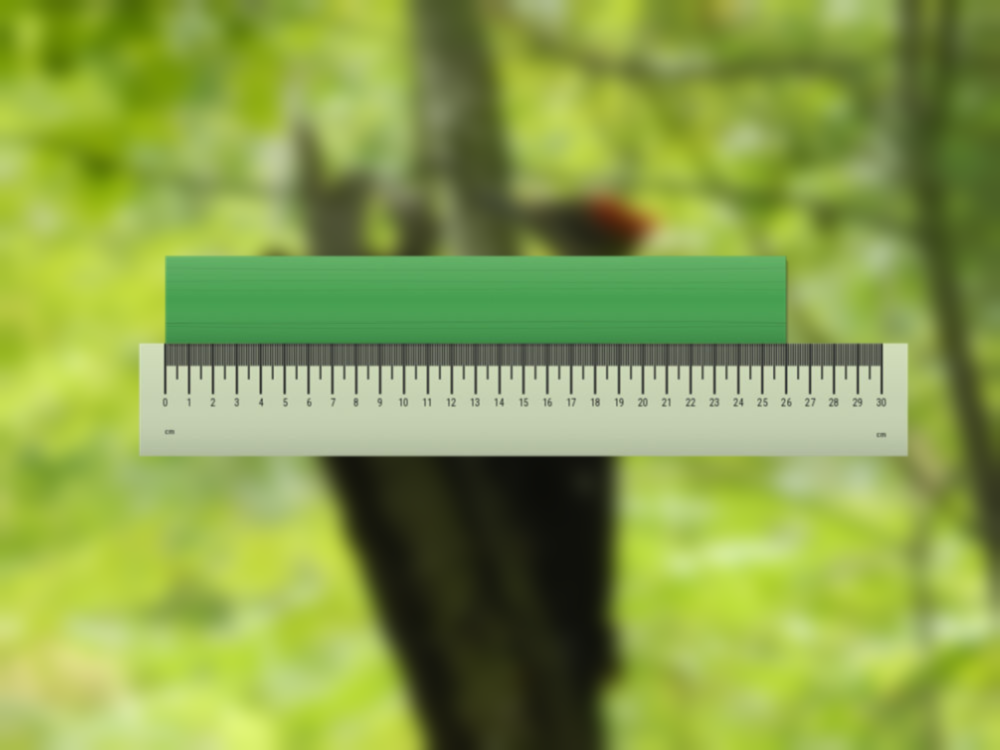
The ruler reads 26 cm
